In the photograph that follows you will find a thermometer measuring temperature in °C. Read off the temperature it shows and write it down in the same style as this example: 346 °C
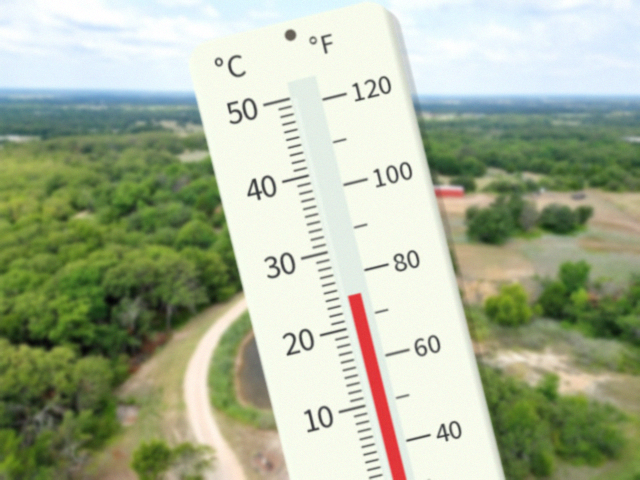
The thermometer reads 24 °C
